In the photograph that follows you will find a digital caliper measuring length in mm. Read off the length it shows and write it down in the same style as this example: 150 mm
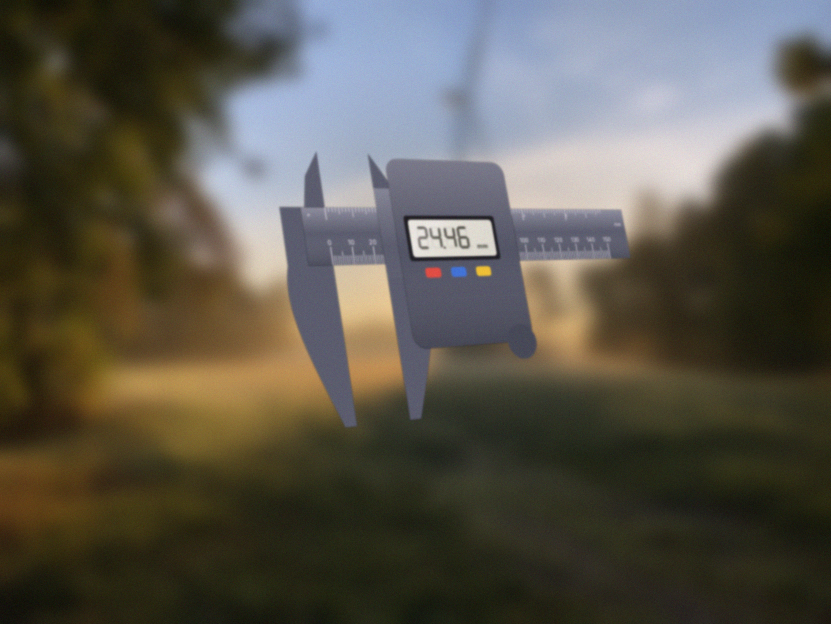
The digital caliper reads 24.46 mm
